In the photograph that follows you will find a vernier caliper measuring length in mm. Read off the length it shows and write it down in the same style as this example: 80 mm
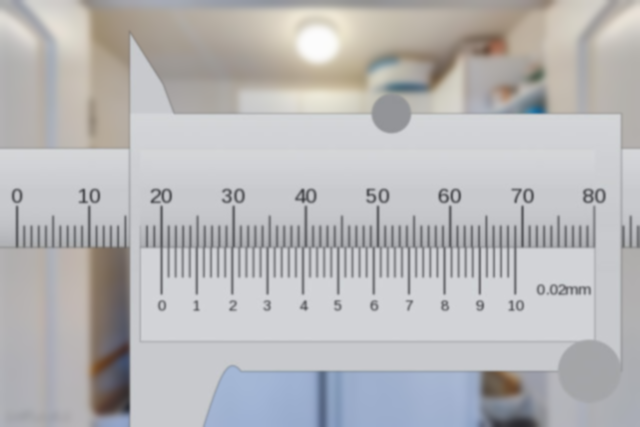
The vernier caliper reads 20.0 mm
